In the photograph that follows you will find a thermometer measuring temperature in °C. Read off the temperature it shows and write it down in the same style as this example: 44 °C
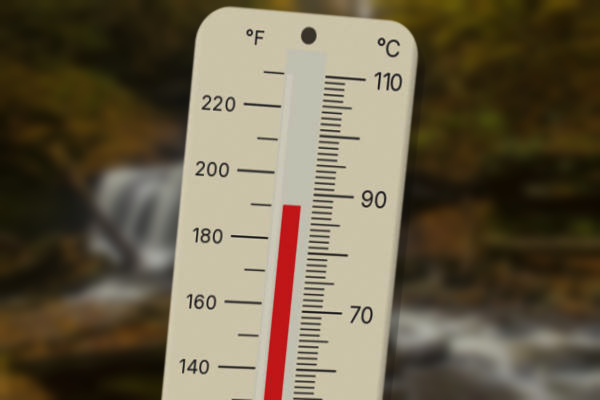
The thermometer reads 88 °C
